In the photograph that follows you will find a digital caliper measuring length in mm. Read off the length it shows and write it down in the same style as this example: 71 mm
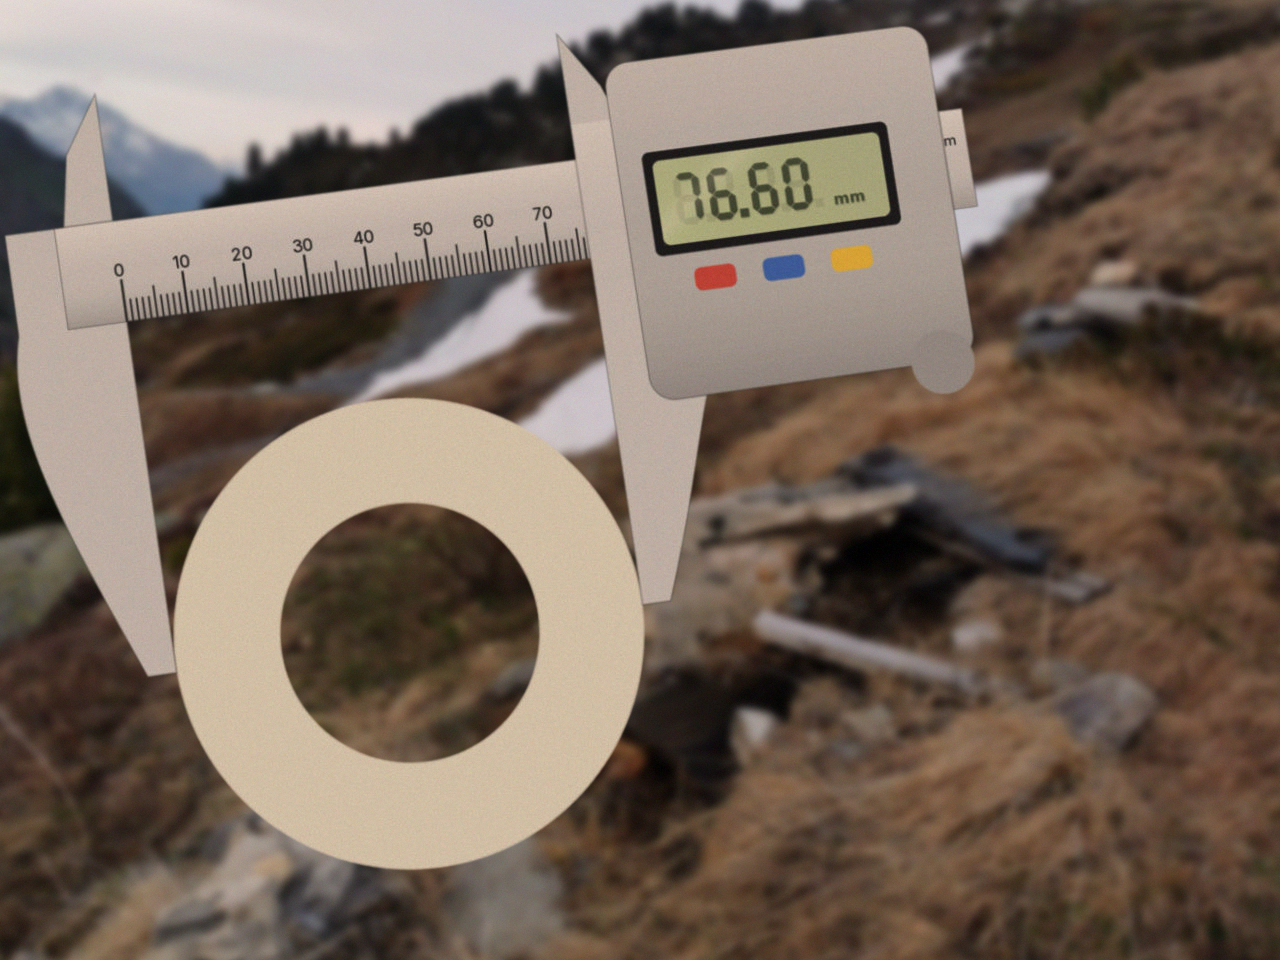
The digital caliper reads 76.60 mm
